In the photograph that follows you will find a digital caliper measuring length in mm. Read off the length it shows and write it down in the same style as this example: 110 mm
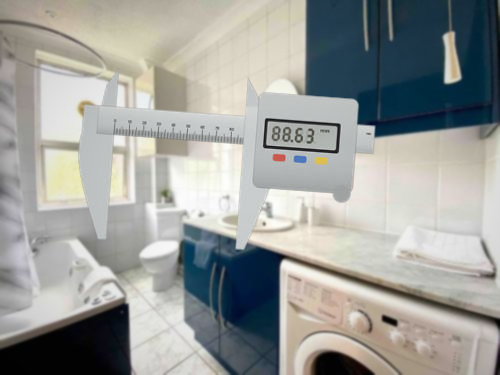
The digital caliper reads 88.63 mm
